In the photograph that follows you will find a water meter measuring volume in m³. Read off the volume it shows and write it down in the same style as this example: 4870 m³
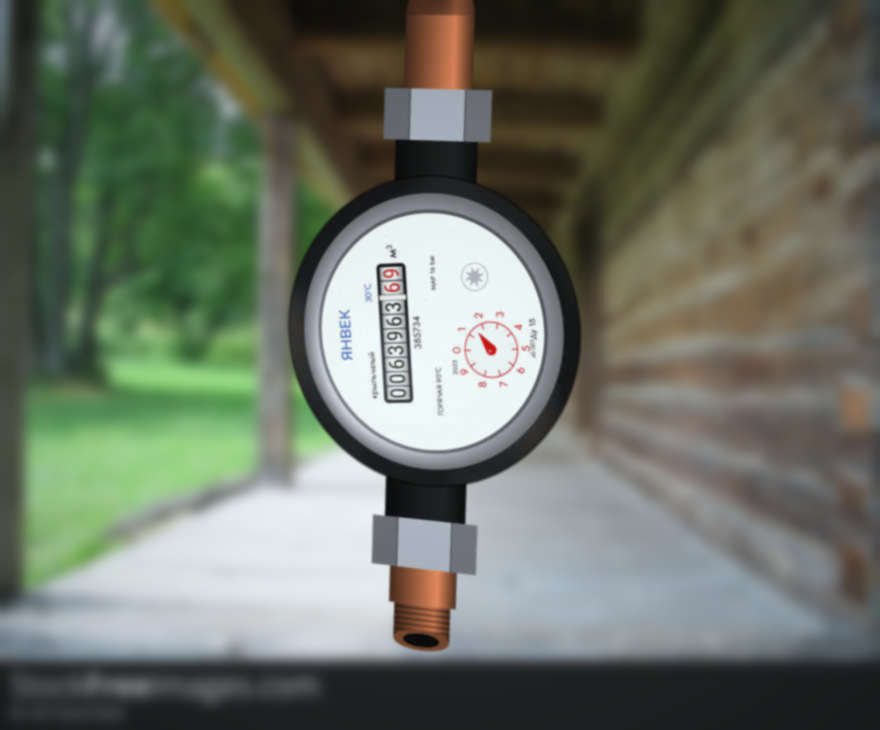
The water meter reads 63963.691 m³
